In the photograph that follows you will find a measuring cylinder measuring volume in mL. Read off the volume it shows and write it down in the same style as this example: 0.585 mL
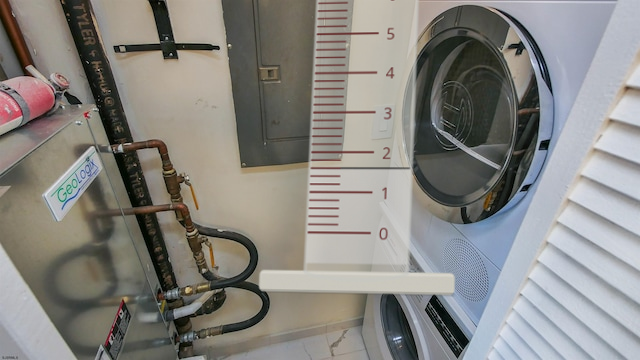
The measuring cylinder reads 1.6 mL
